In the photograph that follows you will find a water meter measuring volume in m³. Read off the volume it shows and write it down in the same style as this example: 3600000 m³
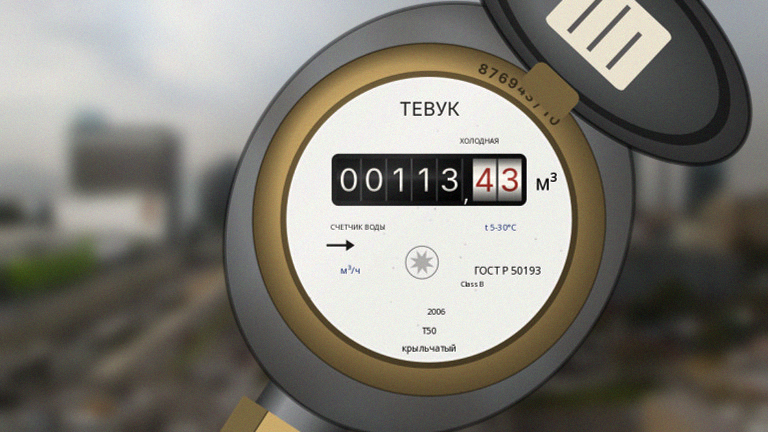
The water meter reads 113.43 m³
